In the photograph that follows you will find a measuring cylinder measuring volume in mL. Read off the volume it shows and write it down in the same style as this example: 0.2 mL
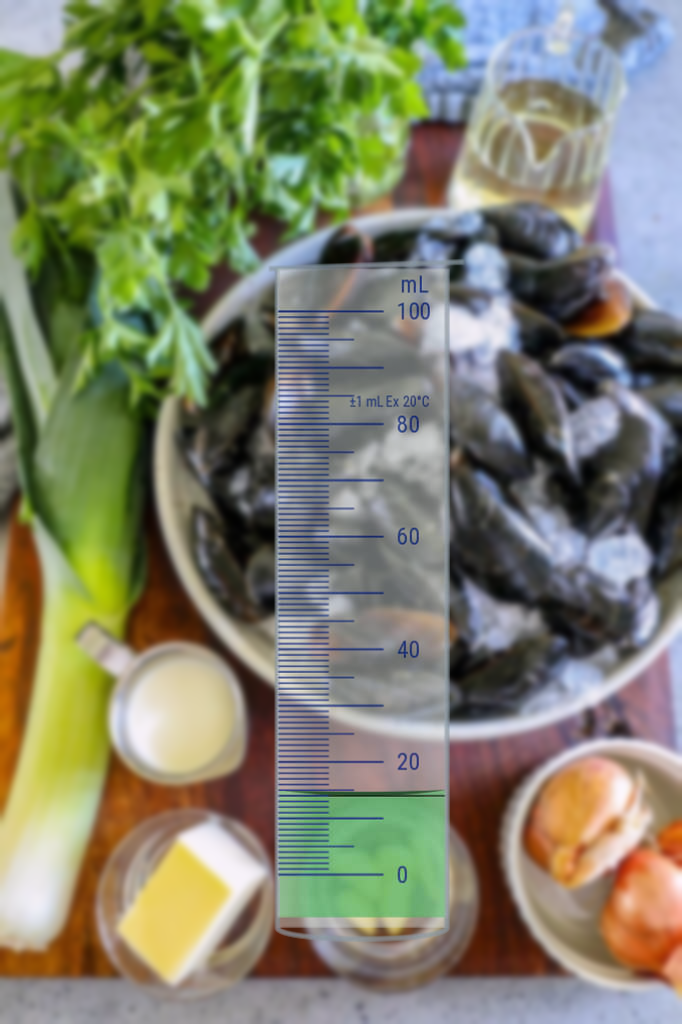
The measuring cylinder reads 14 mL
